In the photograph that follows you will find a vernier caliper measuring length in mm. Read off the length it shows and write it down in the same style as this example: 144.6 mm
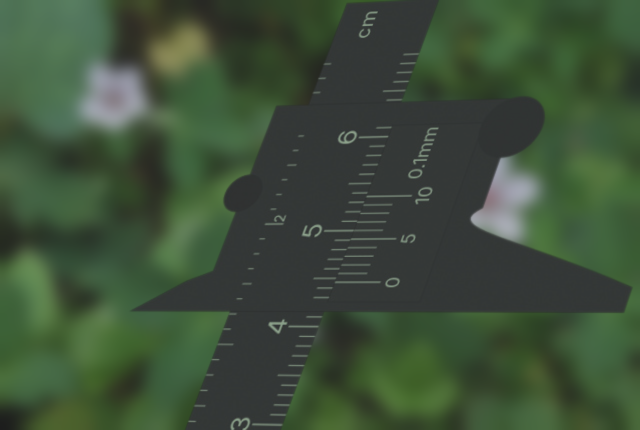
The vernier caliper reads 44.6 mm
